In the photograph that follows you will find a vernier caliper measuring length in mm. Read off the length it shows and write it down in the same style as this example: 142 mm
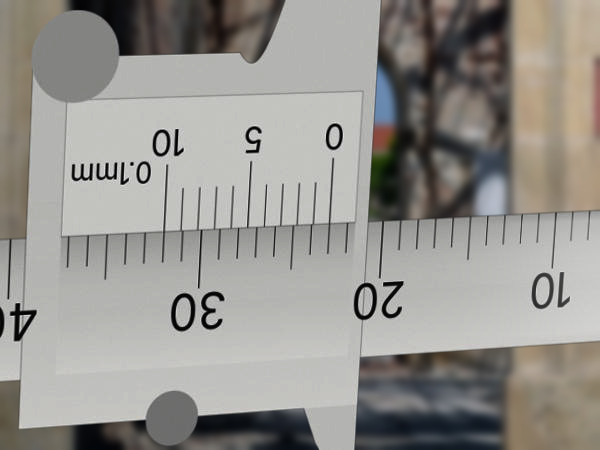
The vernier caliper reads 23.0 mm
